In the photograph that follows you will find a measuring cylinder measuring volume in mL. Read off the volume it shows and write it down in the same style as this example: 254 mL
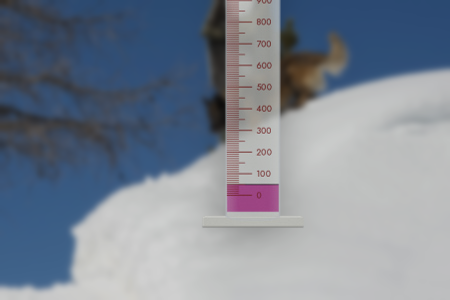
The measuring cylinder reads 50 mL
